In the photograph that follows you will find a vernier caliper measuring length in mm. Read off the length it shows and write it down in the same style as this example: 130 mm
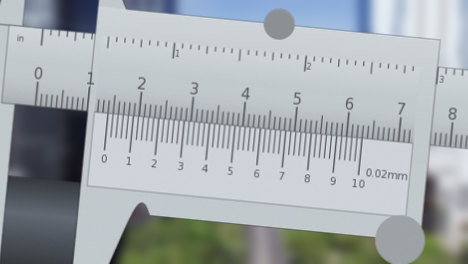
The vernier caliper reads 14.0 mm
